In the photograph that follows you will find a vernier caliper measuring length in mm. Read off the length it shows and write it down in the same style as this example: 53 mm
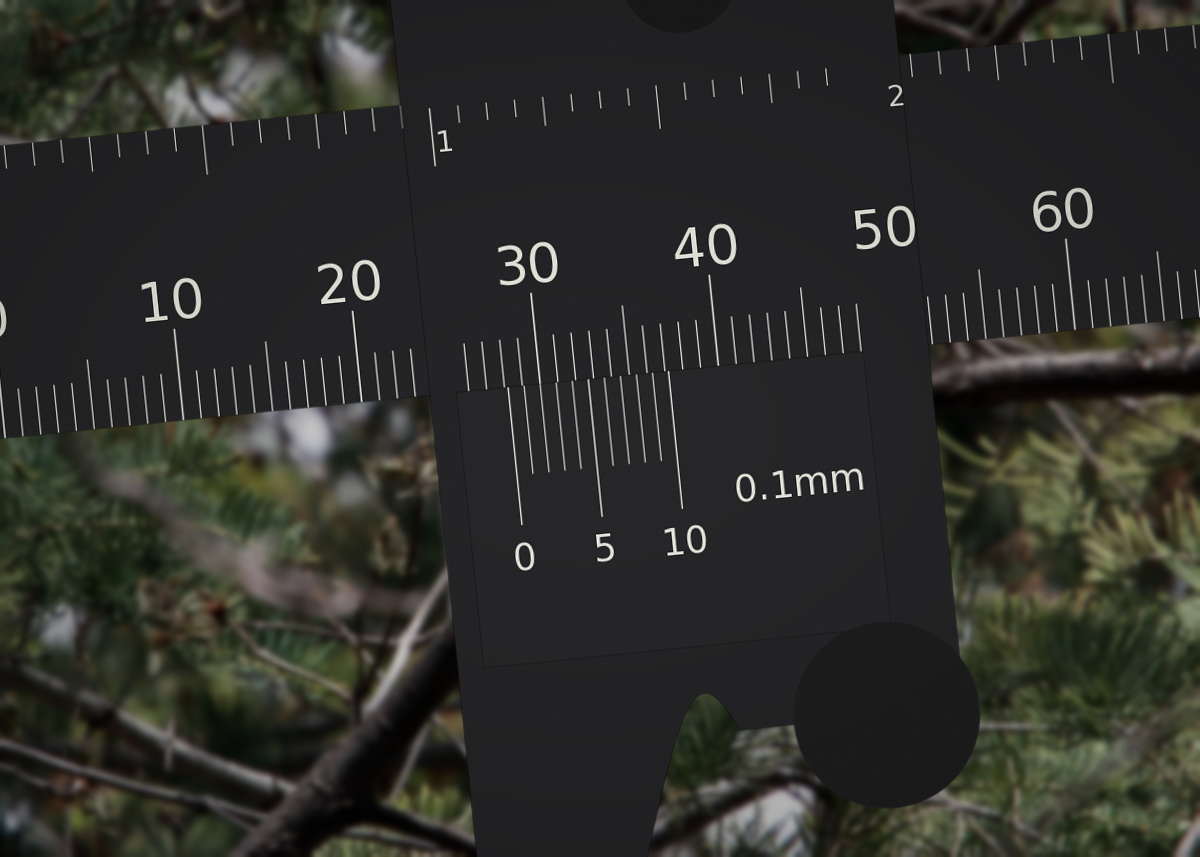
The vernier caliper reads 28.2 mm
